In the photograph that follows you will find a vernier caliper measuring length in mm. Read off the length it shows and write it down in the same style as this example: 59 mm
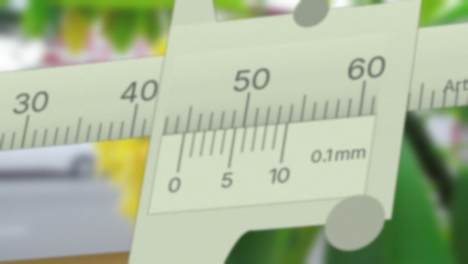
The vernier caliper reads 44.8 mm
